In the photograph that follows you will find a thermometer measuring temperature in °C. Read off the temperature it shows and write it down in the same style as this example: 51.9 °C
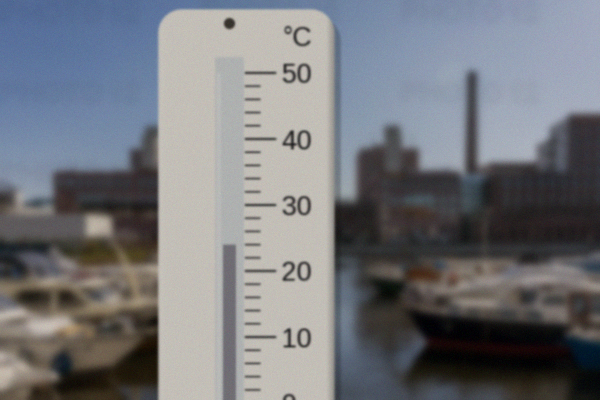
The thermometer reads 24 °C
